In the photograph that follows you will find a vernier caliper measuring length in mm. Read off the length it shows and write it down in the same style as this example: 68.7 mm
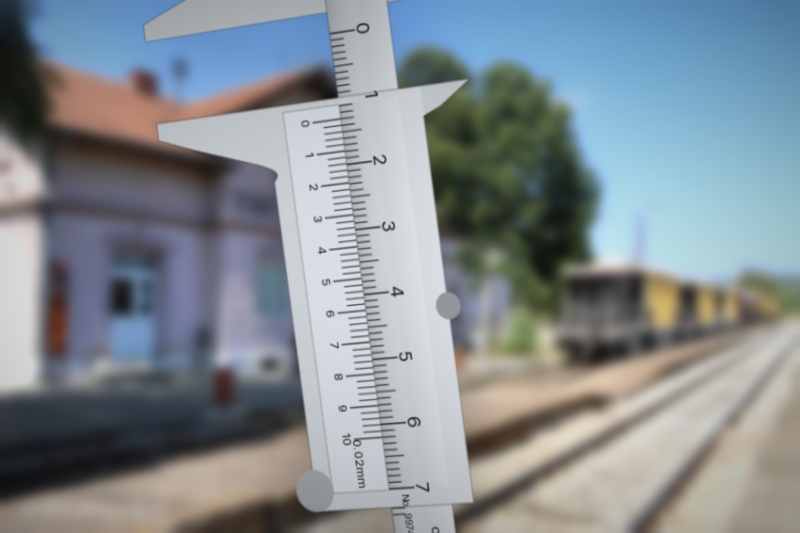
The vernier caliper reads 13.0 mm
